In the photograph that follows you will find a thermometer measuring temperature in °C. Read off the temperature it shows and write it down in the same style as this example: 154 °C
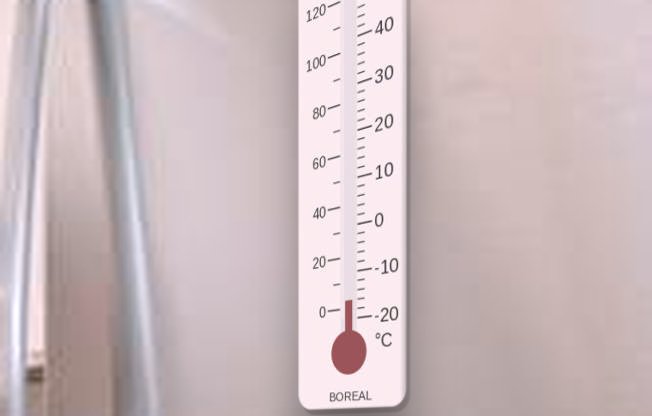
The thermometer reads -16 °C
